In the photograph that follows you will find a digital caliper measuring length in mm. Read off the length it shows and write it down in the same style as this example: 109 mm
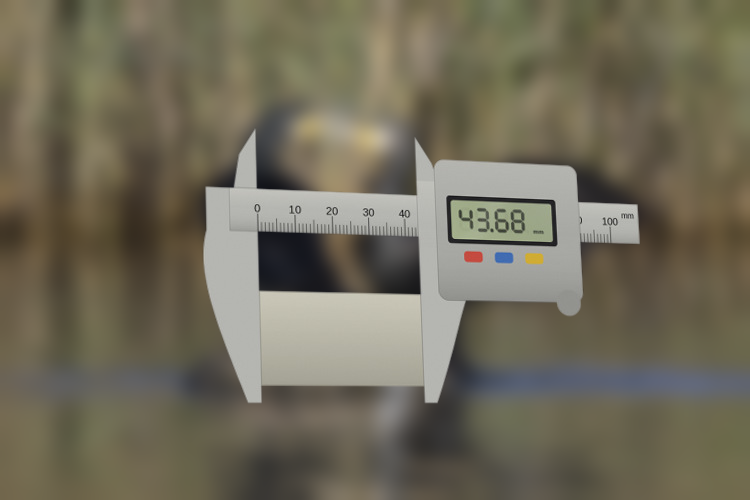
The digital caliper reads 43.68 mm
